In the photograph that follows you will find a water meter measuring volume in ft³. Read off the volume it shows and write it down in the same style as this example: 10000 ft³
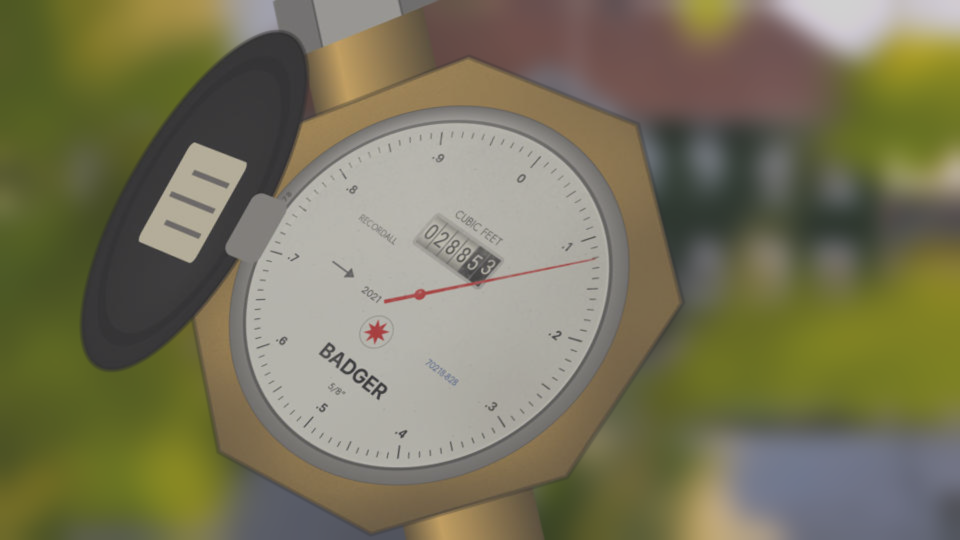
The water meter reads 28853.12 ft³
